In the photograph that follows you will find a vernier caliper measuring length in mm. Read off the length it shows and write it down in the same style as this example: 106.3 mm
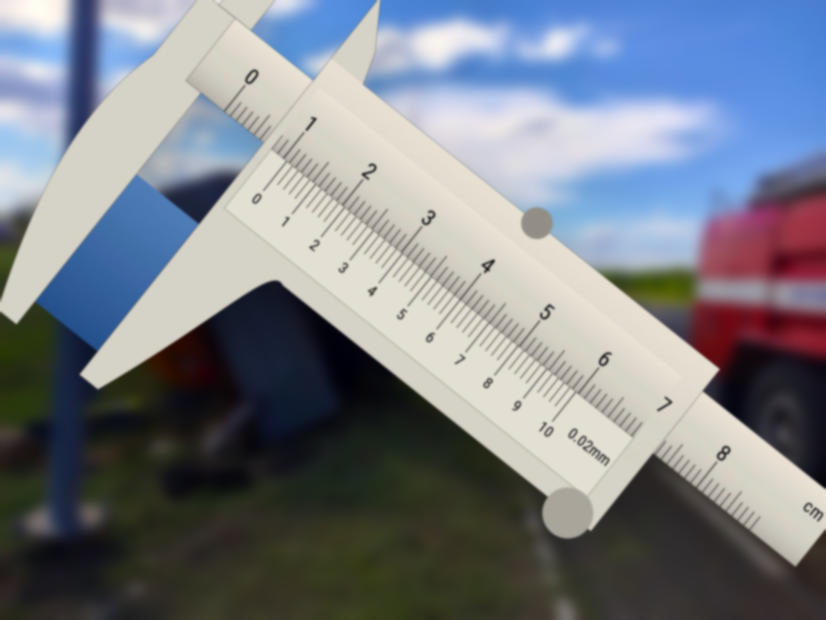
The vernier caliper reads 10.6 mm
